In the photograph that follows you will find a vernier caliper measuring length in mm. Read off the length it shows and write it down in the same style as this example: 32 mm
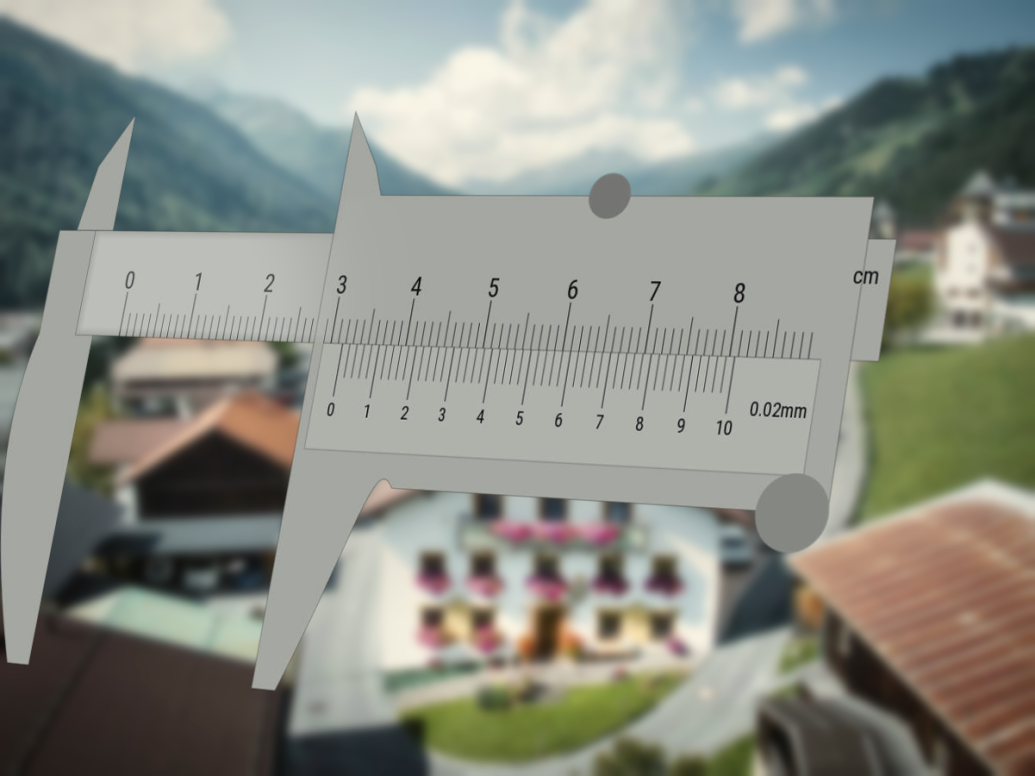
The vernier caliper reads 31.6 mm
